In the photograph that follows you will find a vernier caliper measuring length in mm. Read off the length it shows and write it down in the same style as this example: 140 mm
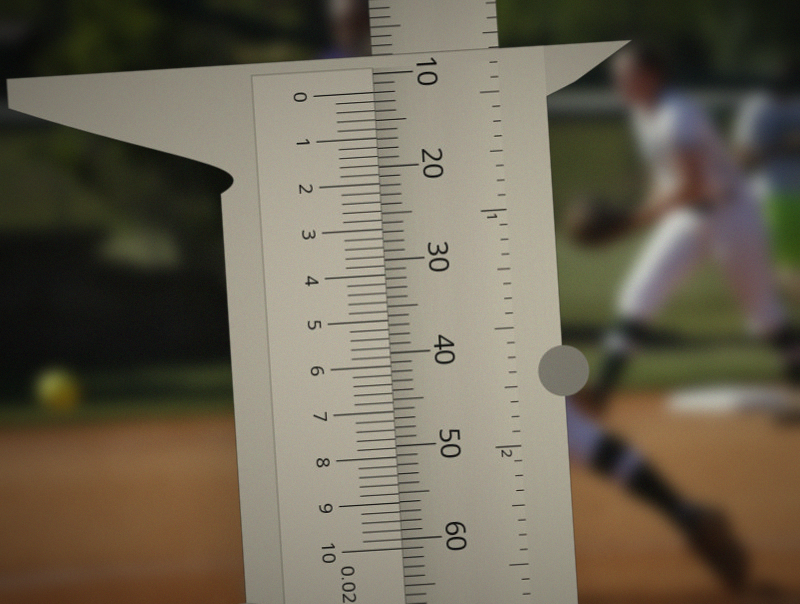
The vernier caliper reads 12.0 mm
